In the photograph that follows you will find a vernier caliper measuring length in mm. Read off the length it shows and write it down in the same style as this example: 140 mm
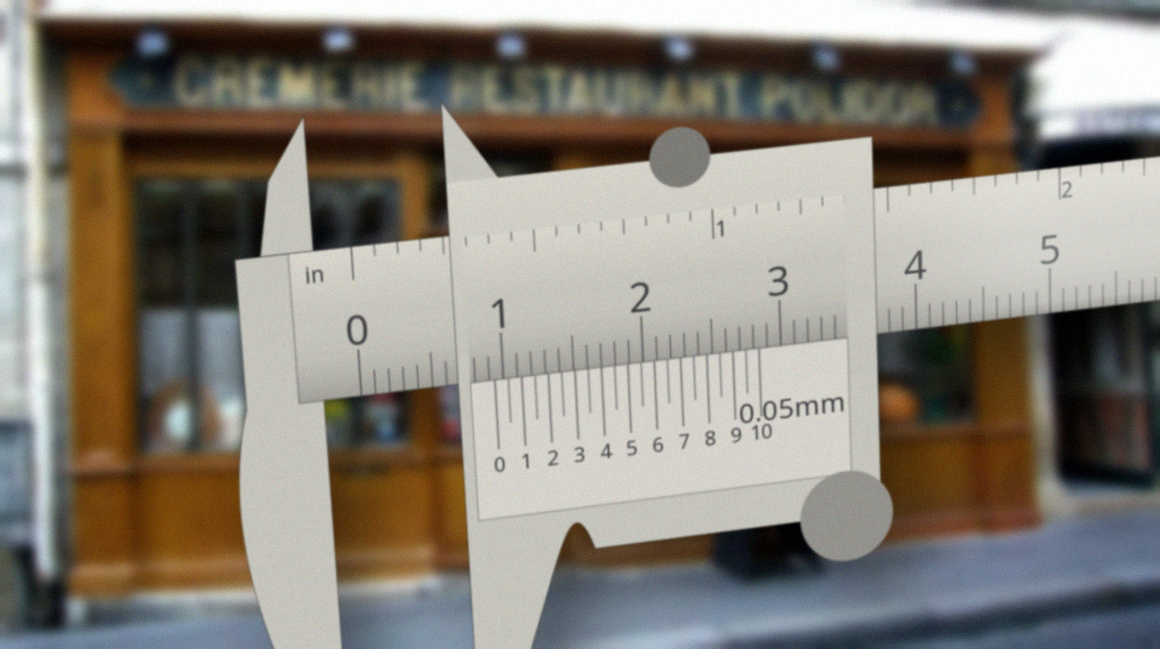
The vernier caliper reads 9.4 mm
